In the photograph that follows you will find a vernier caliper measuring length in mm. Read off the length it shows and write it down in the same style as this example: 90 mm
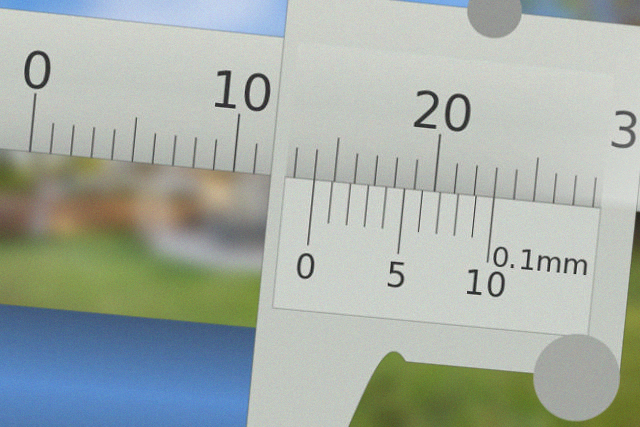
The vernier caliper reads 14.0 mm
